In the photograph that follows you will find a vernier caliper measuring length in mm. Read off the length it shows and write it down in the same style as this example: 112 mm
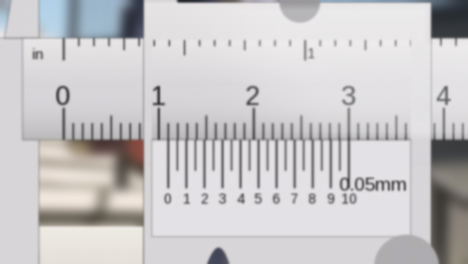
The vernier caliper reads 11.0 mm
